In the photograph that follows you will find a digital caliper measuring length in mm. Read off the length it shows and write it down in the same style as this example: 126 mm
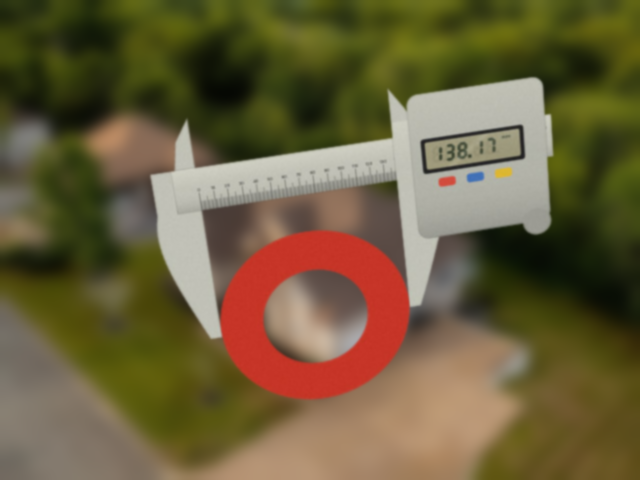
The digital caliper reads 138.17 mm
